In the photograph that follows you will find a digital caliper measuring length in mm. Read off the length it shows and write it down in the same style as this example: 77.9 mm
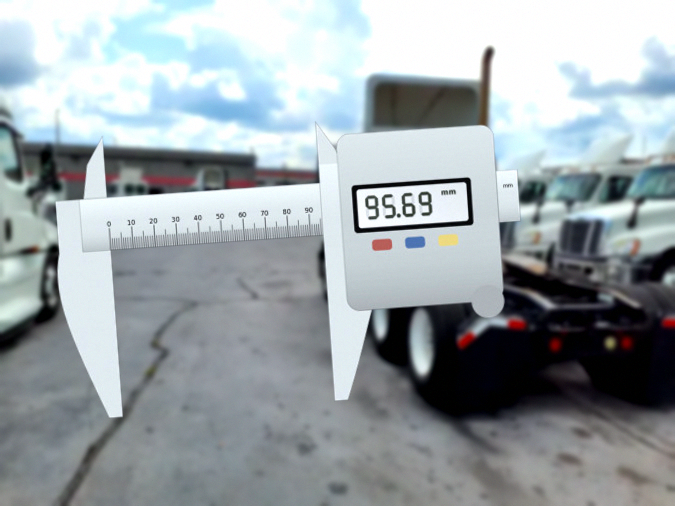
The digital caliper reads 95.69 mm
